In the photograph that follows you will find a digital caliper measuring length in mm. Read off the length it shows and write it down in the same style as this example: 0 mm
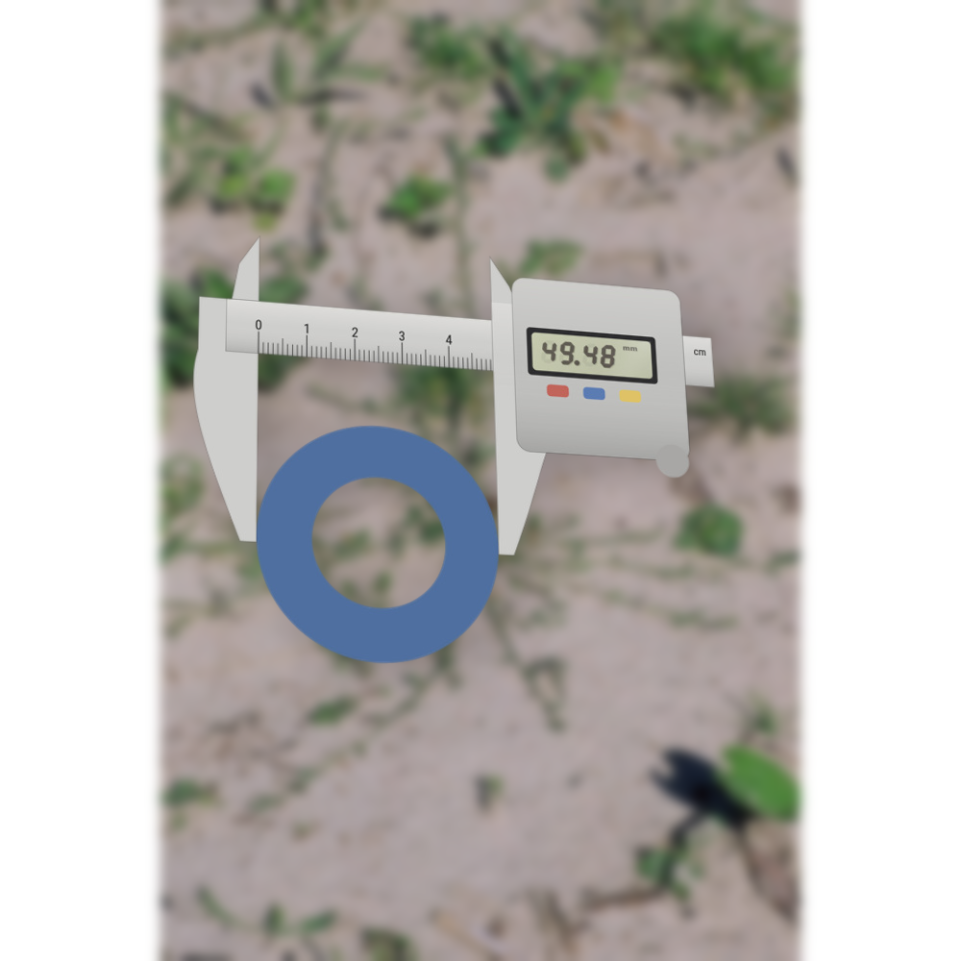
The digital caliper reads 49.48 mm
